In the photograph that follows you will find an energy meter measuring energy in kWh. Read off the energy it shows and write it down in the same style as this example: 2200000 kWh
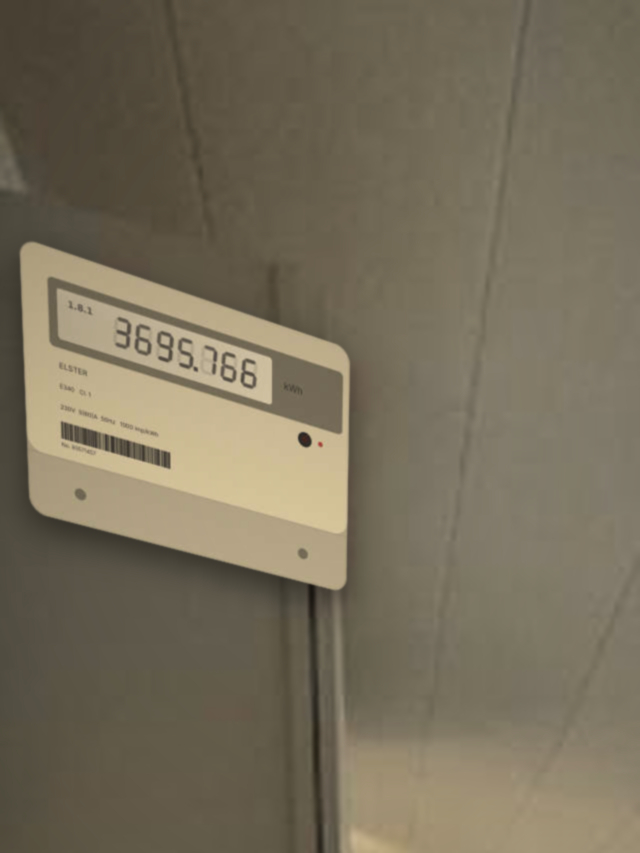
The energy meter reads 3695.766 kWh
